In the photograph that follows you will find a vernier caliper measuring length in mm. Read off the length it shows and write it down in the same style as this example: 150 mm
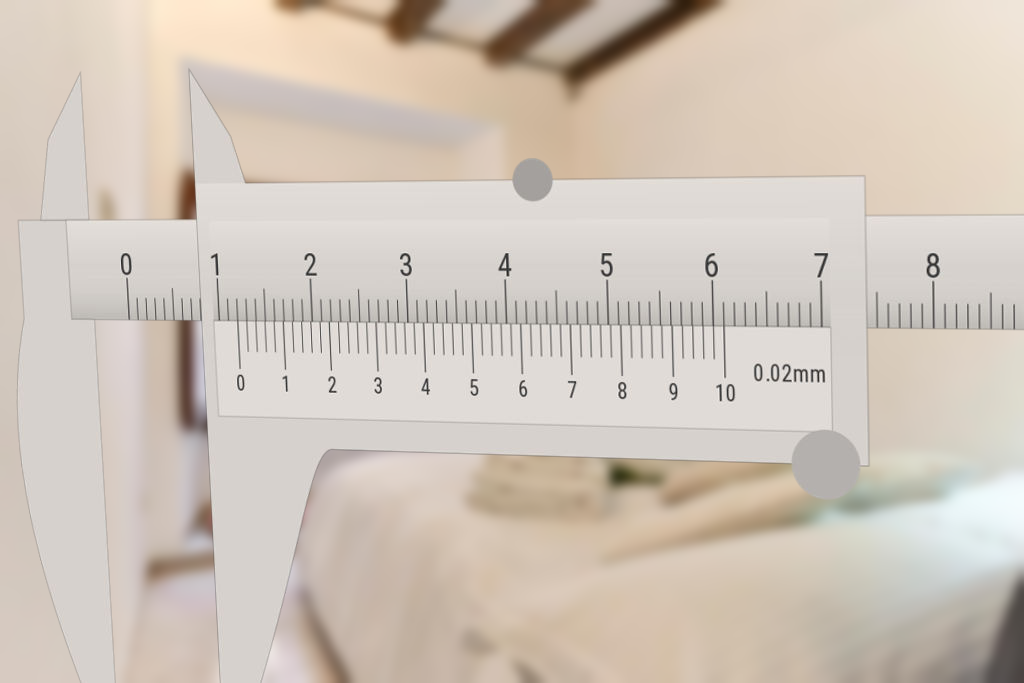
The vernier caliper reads 12.0 mm
